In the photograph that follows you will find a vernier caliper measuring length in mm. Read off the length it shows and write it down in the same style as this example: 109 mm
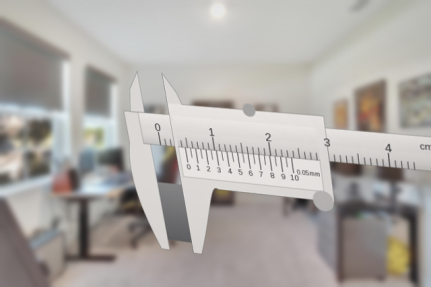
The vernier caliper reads 4.6 mm
